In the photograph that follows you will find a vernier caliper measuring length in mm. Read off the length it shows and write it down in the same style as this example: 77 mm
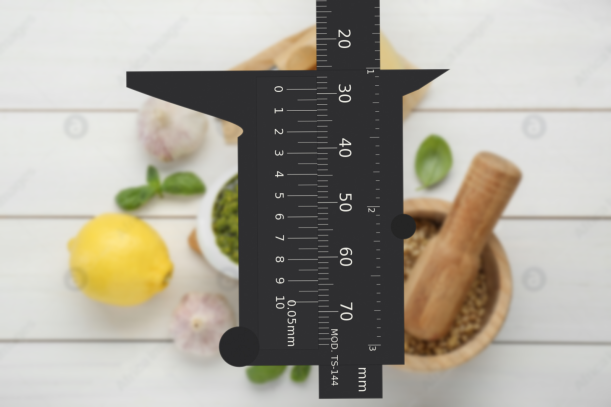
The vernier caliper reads 29.2 mm
